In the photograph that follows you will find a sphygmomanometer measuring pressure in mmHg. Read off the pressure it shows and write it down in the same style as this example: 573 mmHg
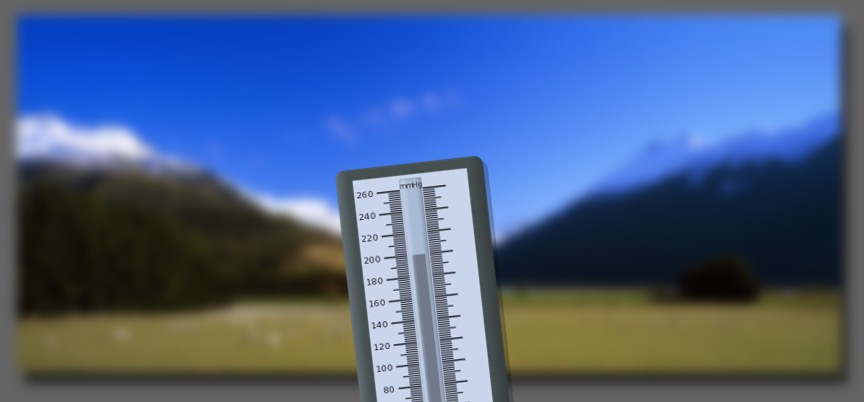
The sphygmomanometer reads 200 mmHg
